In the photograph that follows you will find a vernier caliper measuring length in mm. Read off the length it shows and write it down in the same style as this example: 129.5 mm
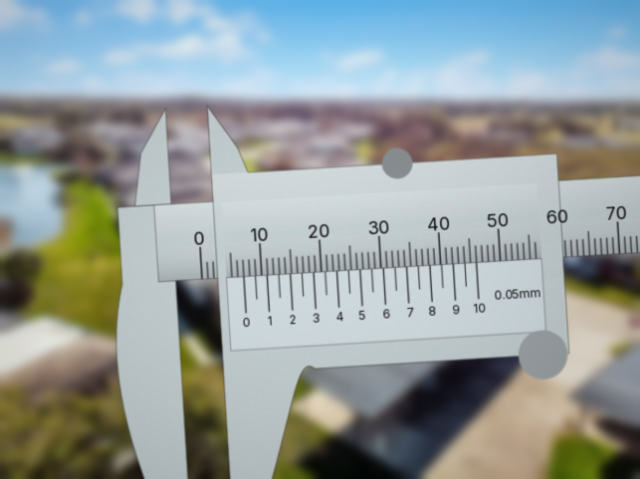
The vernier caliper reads 7.0 mm
